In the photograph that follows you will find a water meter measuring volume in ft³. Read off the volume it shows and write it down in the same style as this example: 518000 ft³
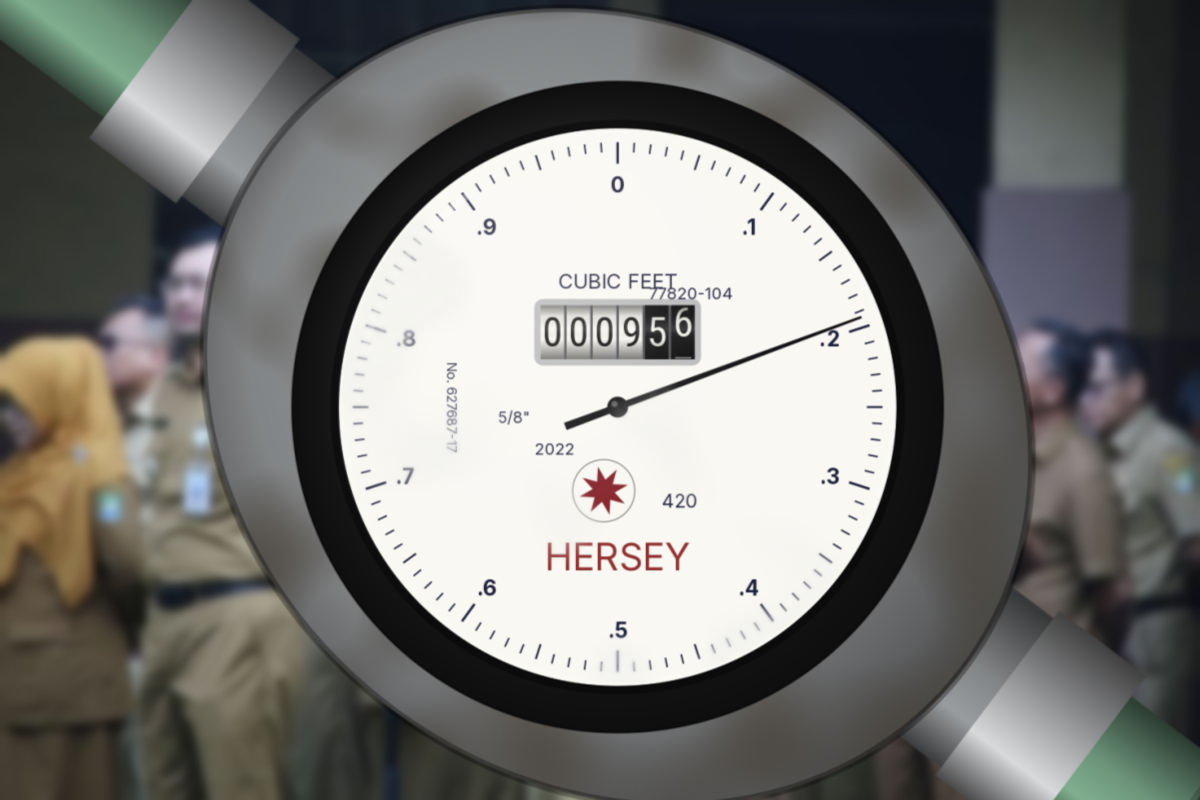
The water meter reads 956.19 ft³
